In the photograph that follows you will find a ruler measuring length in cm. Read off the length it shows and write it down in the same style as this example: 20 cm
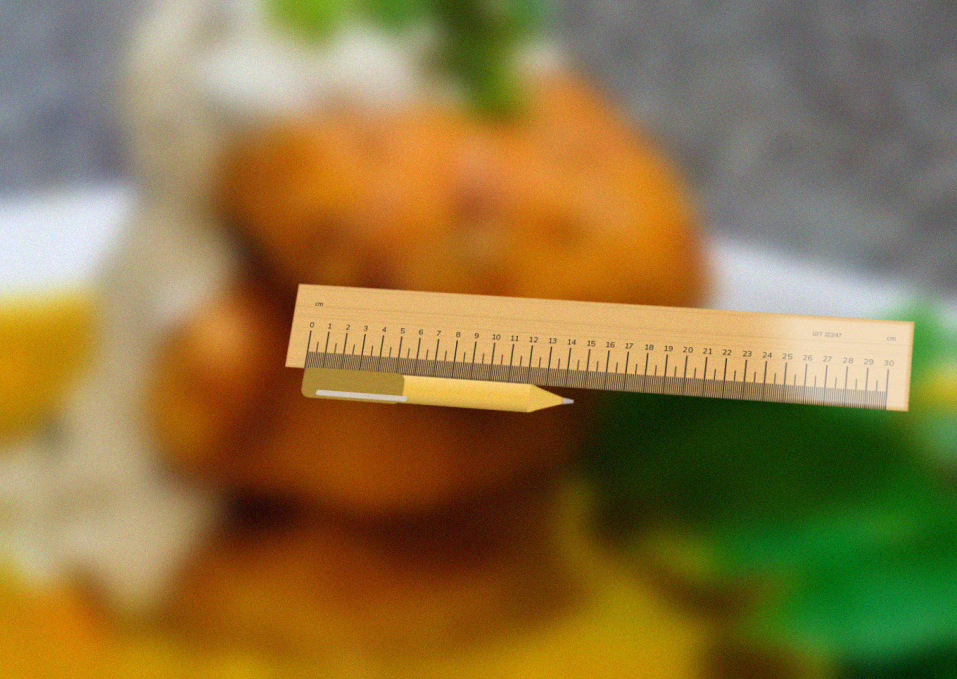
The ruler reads 14.5 cm
